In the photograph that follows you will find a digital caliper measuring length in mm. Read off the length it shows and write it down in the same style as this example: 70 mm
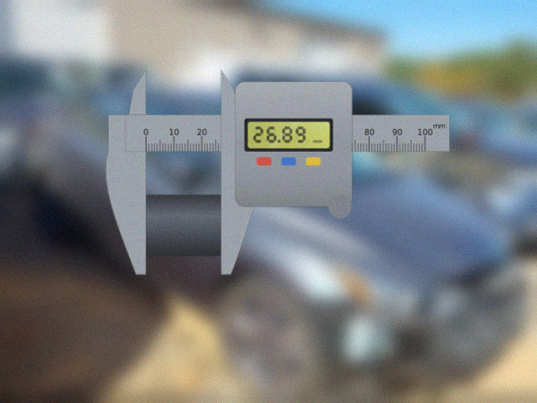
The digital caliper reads 26.89 mm
